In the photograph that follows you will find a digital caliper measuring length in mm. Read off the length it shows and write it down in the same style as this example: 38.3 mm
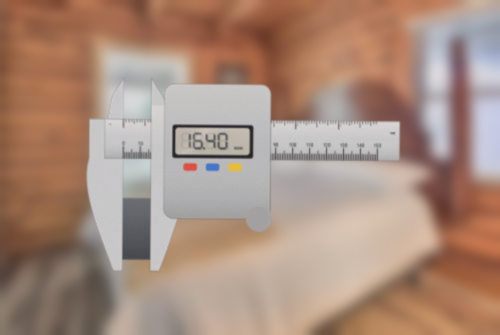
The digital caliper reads 16.40 mm
